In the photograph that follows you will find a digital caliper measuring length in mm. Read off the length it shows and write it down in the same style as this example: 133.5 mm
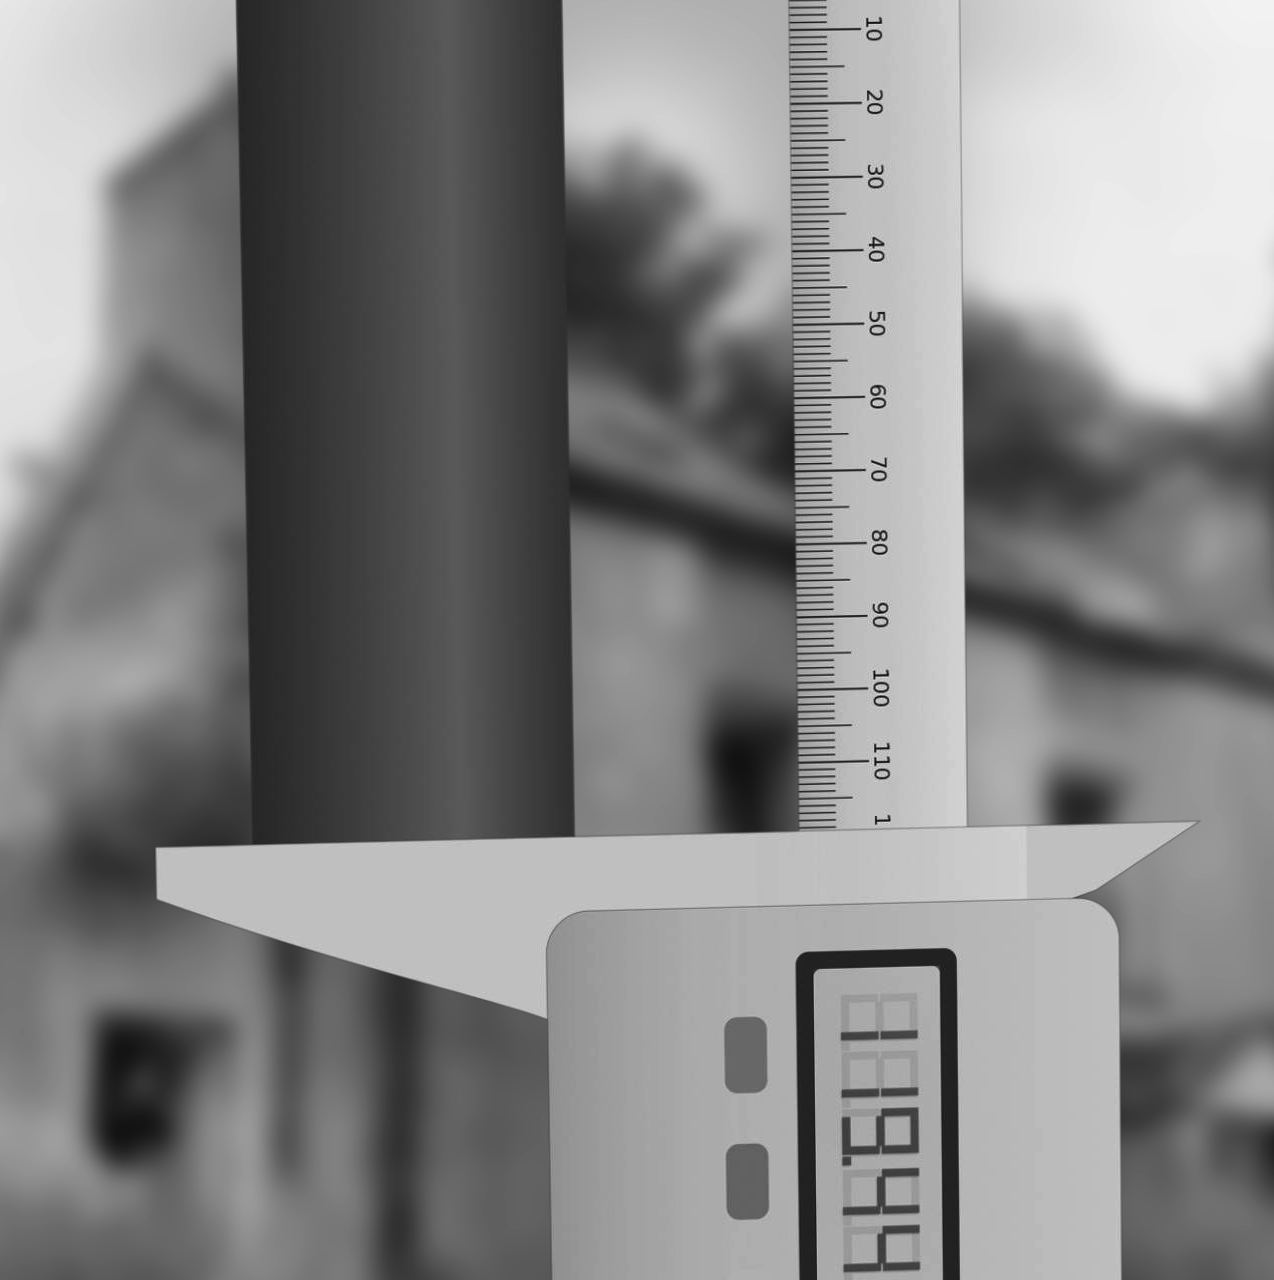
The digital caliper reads 119.44 mm
